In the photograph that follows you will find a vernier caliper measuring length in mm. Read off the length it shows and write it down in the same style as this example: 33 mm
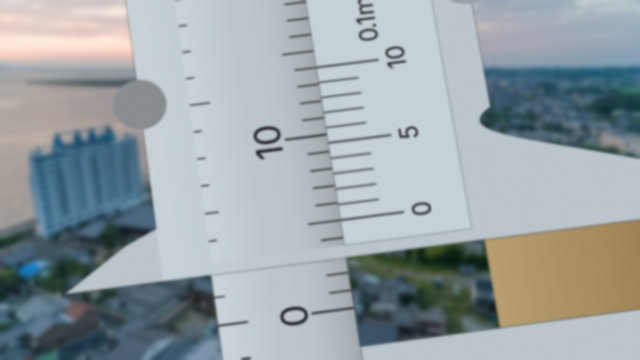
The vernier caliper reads 5.0 mm
